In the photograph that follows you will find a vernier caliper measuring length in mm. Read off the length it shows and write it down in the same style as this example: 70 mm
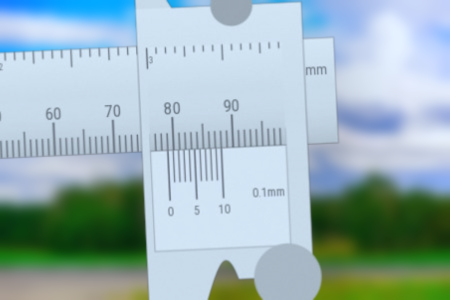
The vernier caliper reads 79.0 mm
